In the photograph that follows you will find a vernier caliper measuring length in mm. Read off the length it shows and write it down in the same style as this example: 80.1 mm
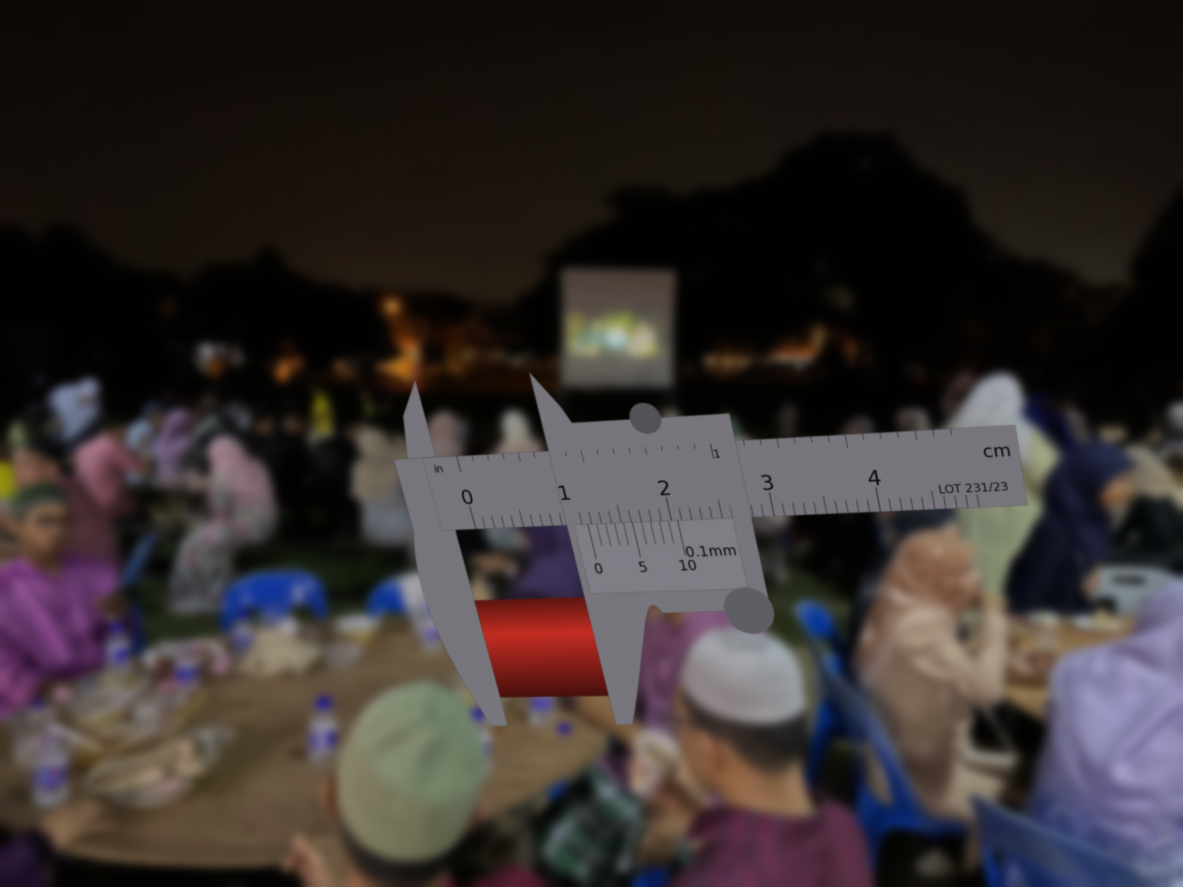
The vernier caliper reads 11.6 mm
